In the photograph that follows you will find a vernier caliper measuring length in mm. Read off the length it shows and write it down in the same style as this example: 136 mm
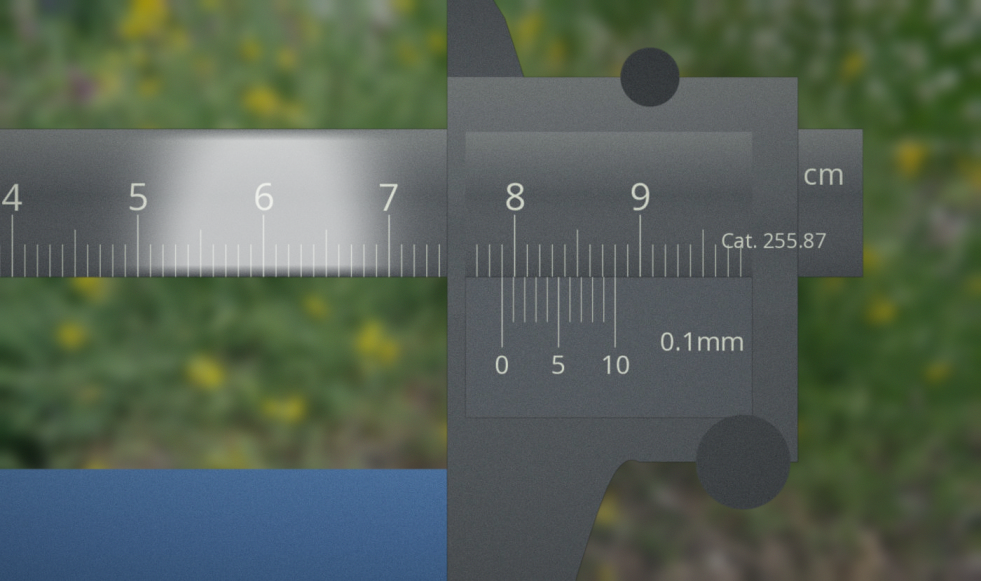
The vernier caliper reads 79.0 mm
